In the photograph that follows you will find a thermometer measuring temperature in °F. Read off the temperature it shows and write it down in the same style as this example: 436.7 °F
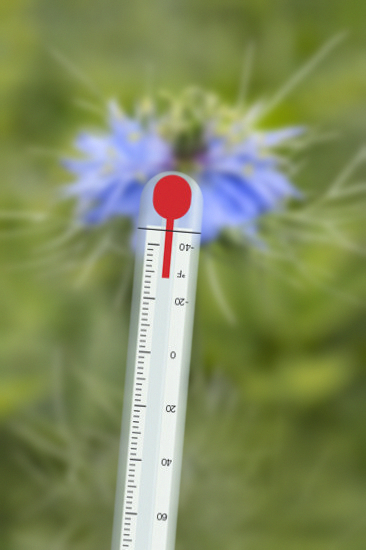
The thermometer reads -28 °F
